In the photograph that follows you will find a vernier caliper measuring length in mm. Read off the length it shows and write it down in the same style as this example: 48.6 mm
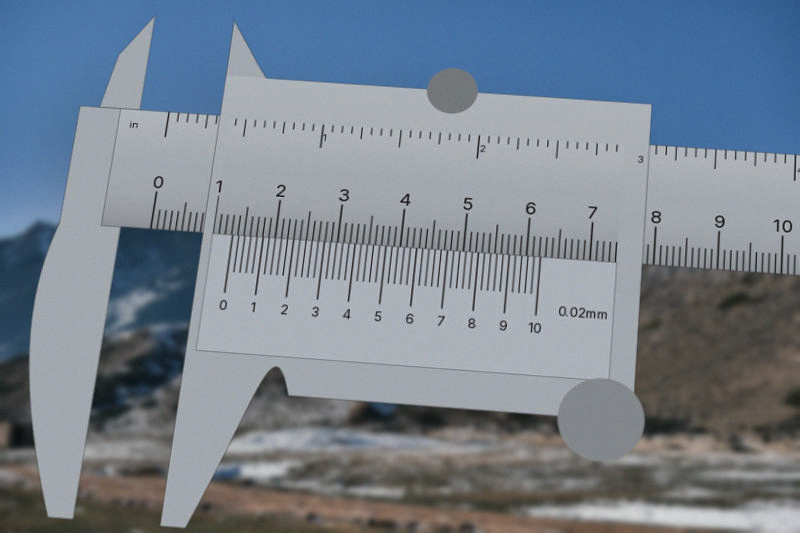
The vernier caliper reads 13.2 mm
